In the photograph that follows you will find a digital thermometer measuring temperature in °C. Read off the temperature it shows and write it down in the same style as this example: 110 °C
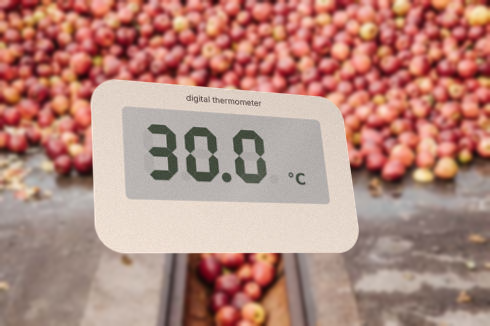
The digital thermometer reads 30.0 °C
